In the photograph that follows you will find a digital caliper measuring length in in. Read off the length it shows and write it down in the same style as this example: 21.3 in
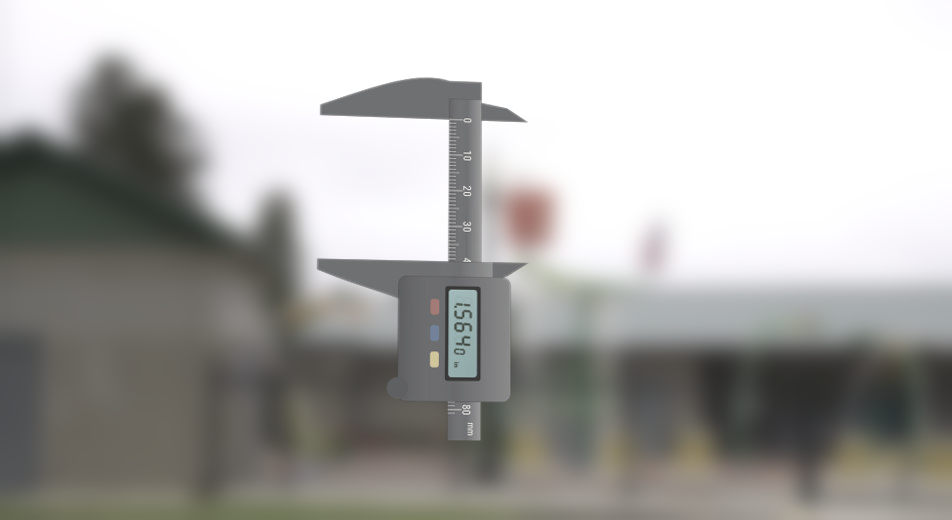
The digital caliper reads 1.5640 in
